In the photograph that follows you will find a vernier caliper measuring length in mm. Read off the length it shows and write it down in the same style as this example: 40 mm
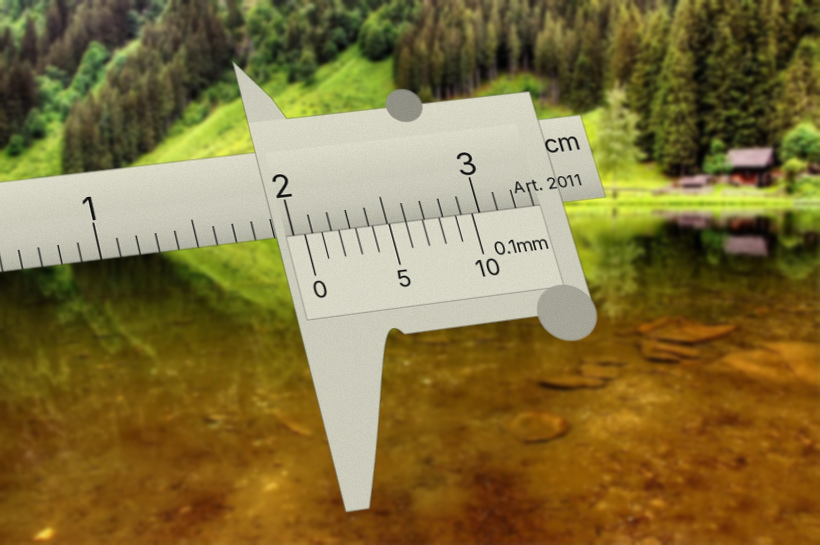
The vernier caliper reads 20.6 mm
